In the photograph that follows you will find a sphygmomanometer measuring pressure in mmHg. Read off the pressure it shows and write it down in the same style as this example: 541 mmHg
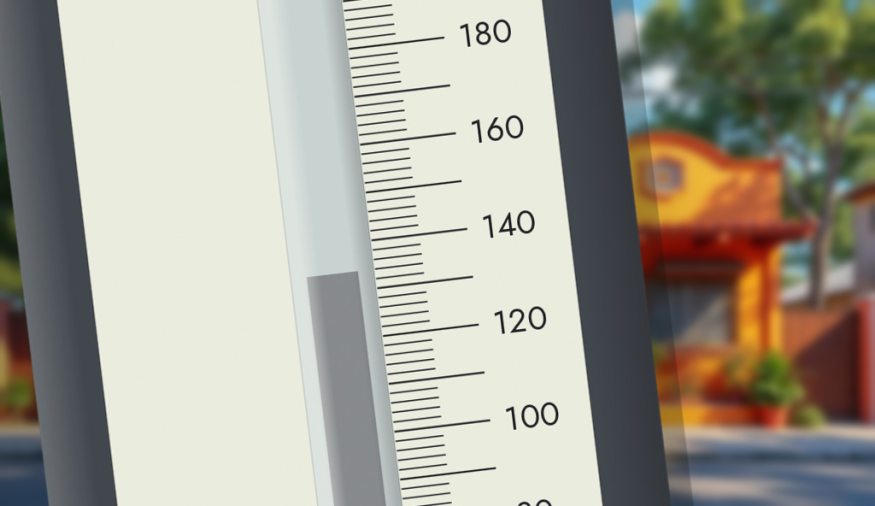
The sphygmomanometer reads 134 mmHg
